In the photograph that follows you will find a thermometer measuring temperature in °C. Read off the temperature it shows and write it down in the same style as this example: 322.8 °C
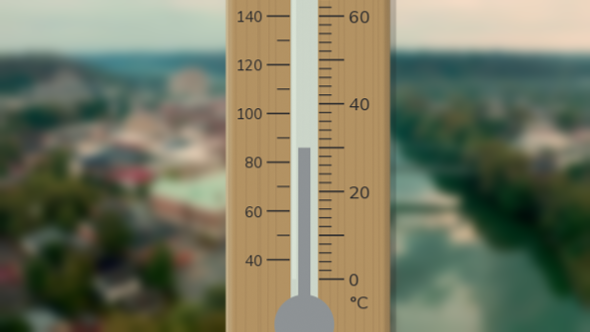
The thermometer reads 30 °C
